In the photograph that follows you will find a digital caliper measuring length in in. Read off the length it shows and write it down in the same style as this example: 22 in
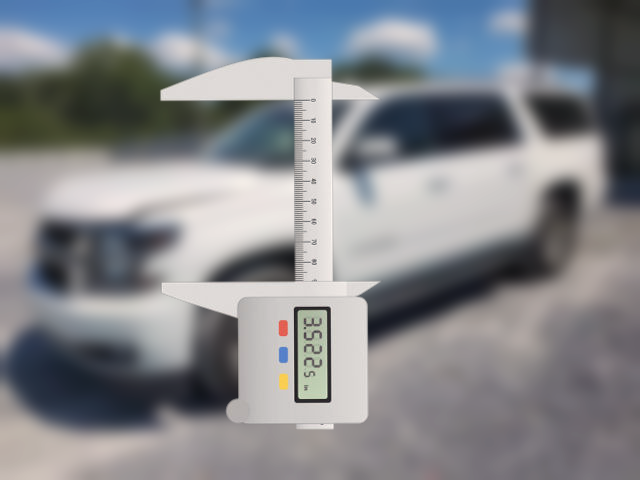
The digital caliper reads 3.5225 in
